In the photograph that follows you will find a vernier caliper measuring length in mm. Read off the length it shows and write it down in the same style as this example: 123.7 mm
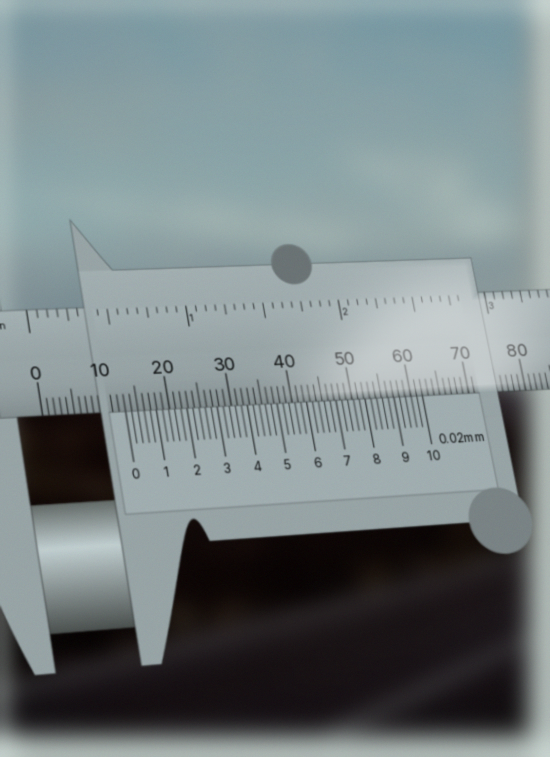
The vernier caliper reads 13.0 mm
